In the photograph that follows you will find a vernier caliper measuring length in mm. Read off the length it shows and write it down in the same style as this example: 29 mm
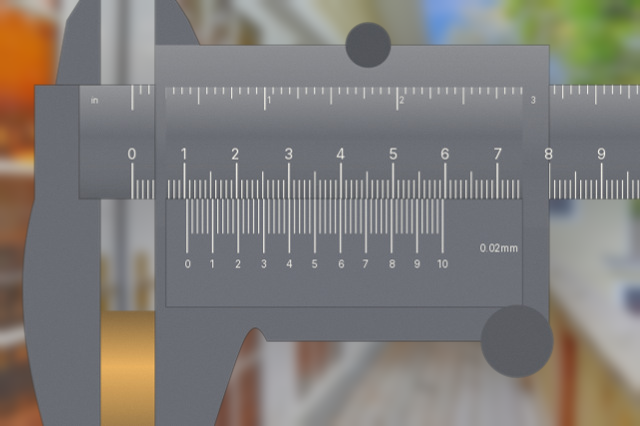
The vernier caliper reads 10.5 mm
